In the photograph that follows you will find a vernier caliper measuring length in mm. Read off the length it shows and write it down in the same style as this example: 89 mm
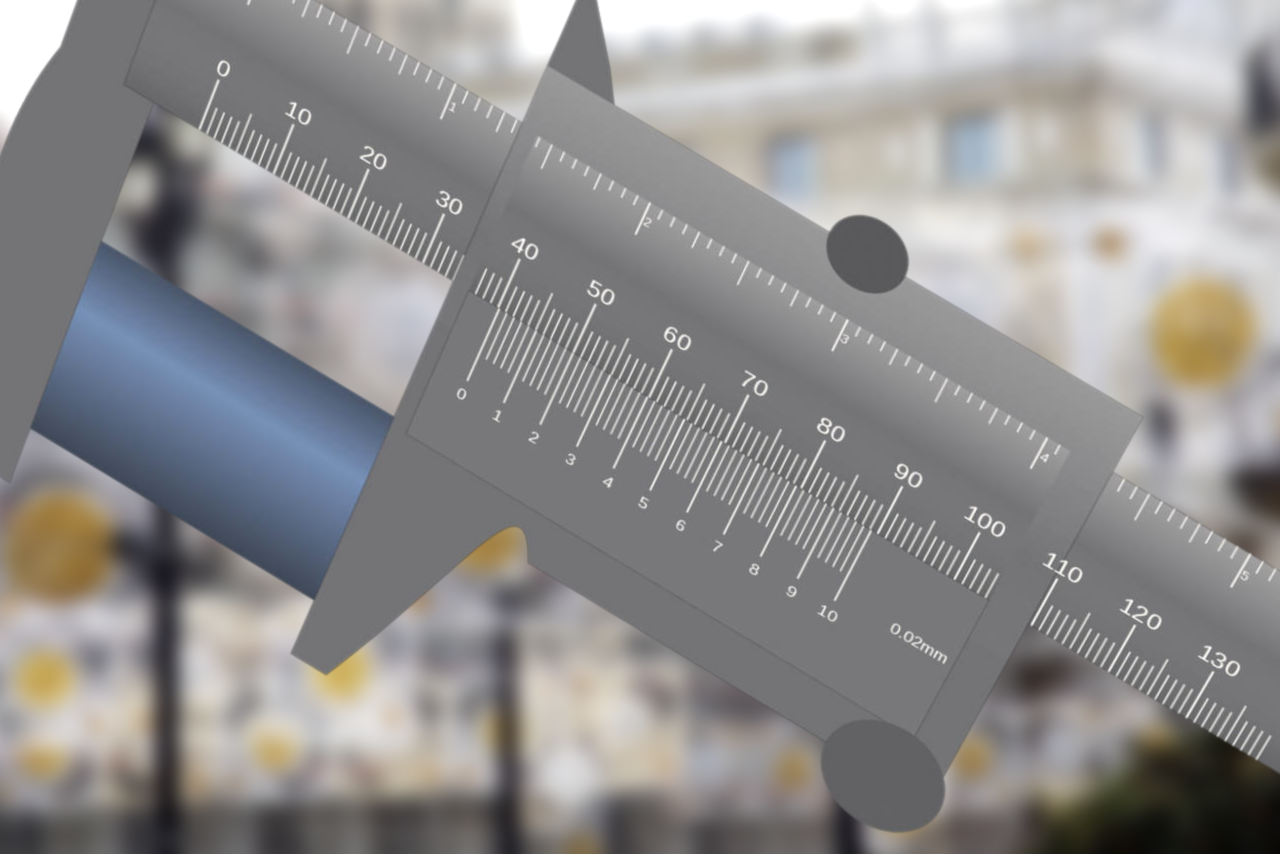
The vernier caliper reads 40.2 mm
